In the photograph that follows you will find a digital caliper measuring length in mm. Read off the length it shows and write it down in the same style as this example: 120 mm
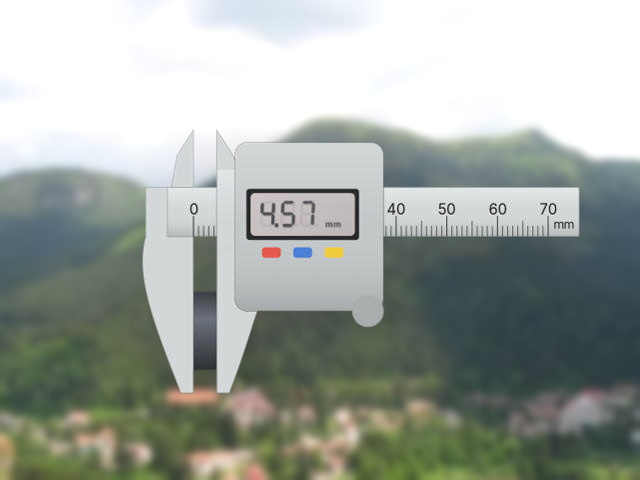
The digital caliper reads 4.57 mm
